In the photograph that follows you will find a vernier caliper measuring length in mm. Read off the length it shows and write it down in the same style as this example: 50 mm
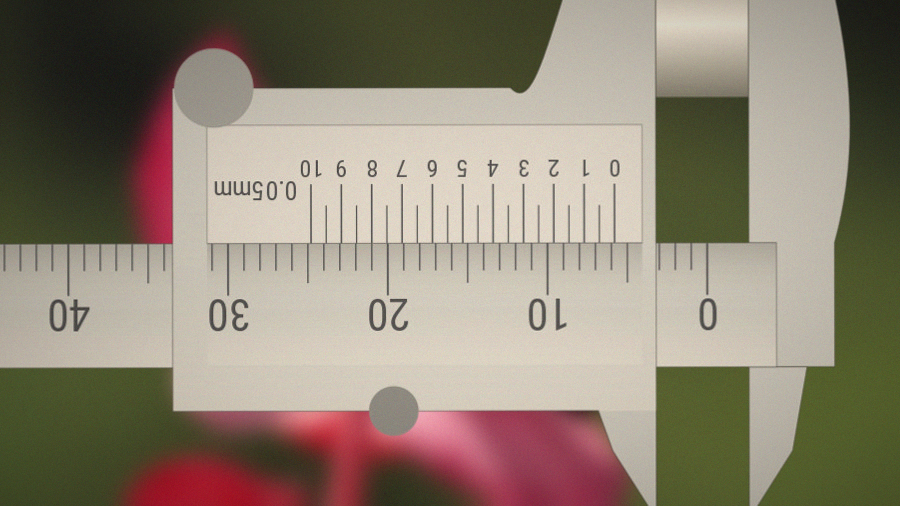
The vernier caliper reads 5.8 mm
